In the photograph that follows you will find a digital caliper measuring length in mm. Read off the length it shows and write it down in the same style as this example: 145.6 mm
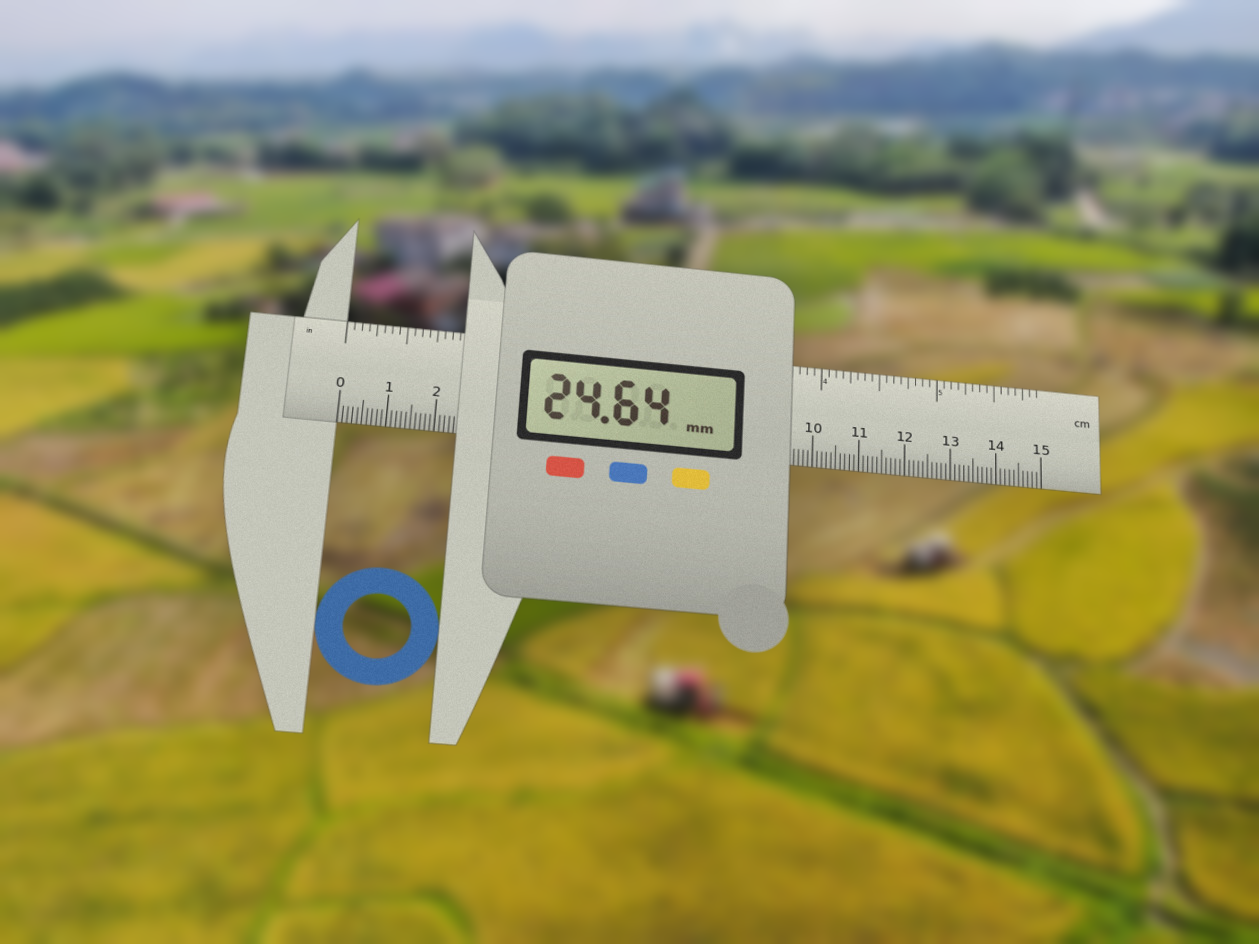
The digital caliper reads 24.64 mm
